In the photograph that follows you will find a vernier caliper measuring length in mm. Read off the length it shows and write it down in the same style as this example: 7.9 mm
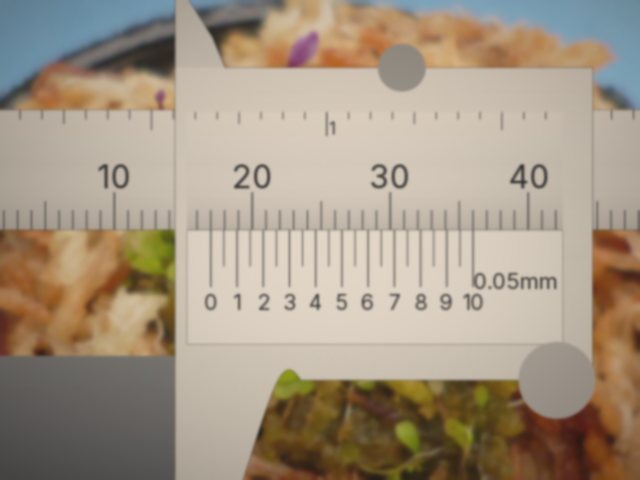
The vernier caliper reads 17.0 mm
